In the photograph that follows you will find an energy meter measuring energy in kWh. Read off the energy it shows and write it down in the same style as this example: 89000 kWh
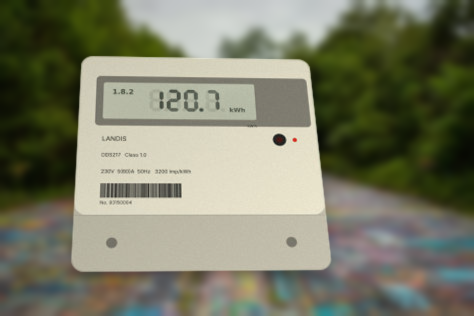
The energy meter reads 120.7 kWh
